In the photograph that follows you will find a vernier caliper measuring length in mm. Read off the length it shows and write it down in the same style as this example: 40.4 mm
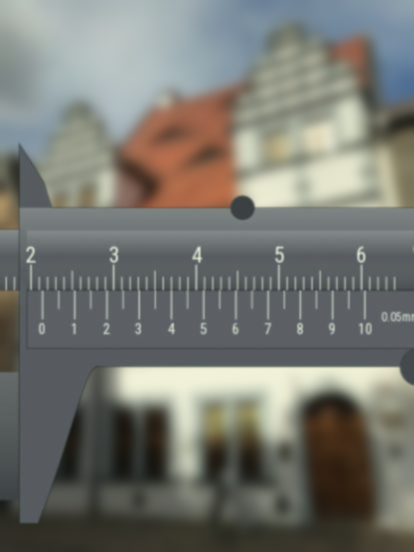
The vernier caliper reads 21.4 mm
